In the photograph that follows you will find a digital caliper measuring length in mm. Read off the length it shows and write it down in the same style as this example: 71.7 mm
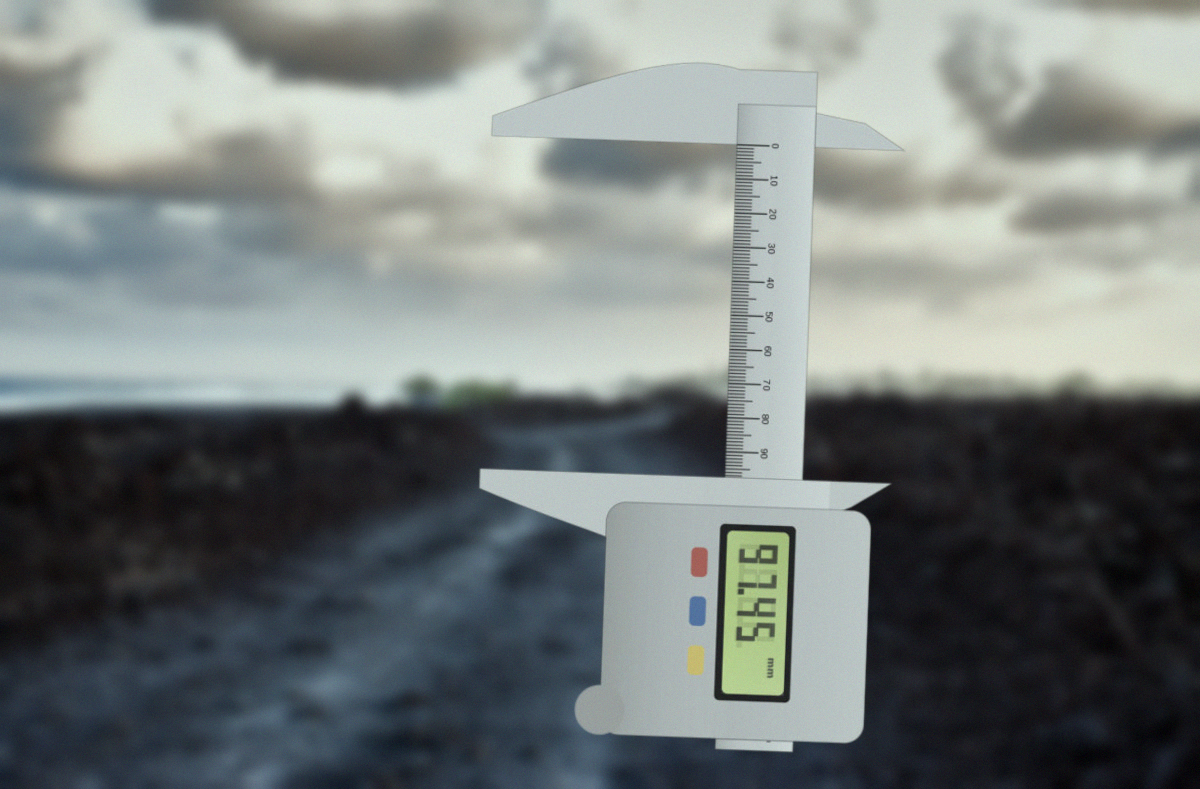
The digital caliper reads 97.45 mm
